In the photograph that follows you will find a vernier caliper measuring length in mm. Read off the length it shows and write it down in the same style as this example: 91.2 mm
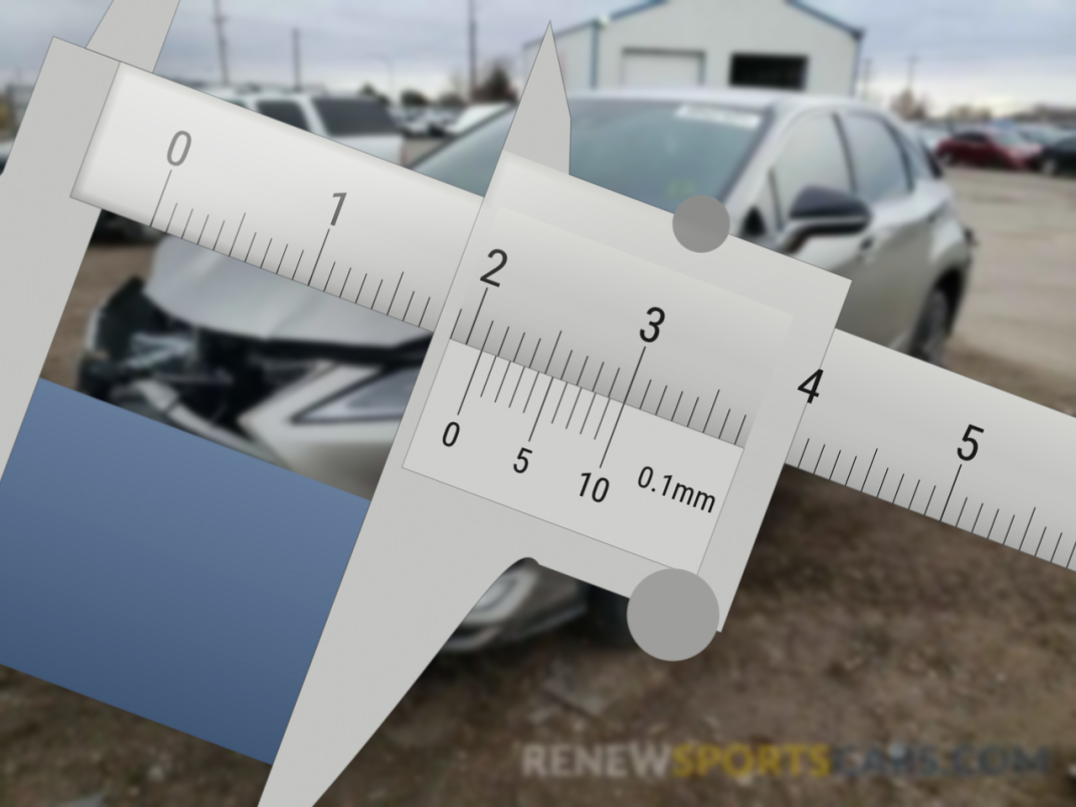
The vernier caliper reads 21.0 mm
